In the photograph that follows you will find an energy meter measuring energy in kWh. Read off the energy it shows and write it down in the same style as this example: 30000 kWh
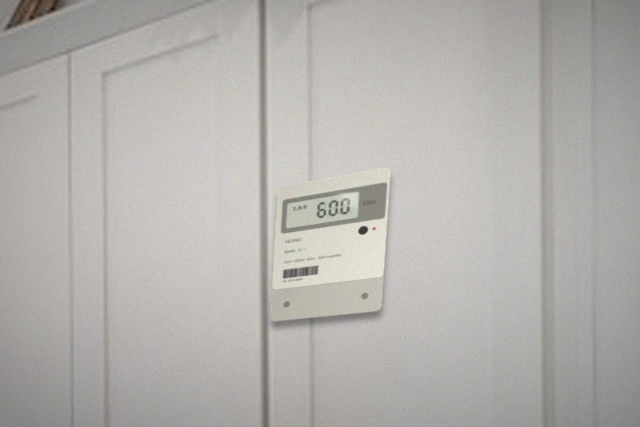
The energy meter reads 600 kWh
